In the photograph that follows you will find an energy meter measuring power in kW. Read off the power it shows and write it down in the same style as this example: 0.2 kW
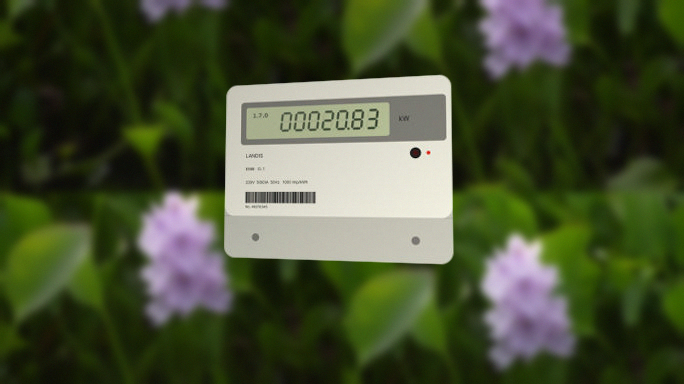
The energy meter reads 20.83 kW
